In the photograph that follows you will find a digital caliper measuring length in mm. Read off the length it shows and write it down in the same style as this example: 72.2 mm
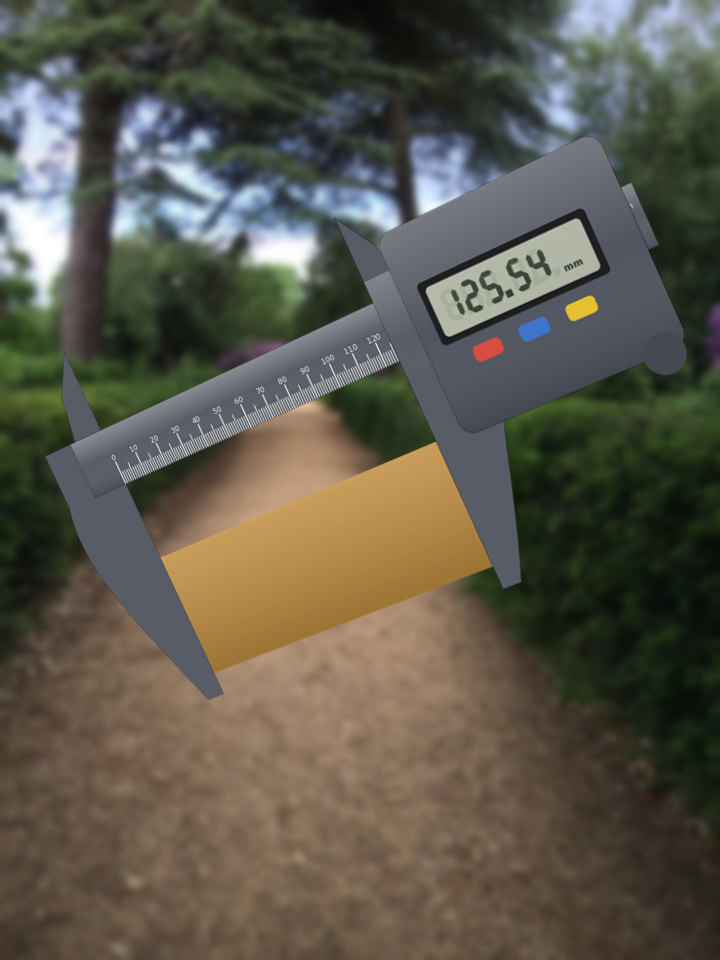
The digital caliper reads 125.54 mm
